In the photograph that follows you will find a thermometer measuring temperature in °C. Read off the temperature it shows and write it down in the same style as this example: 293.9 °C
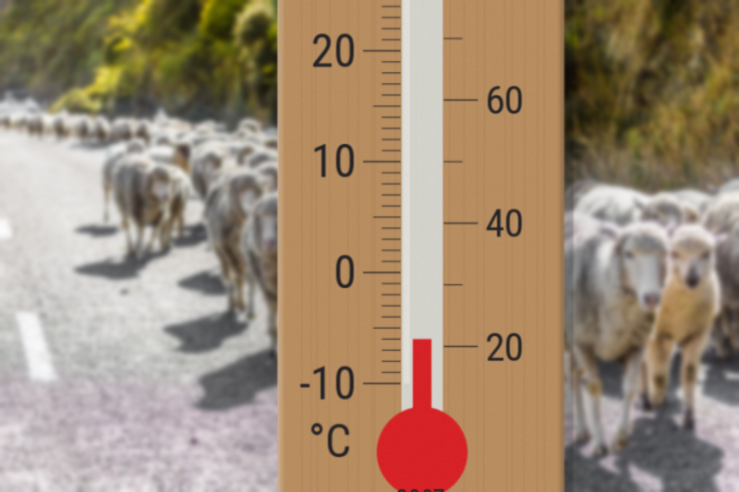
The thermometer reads -6 °C
